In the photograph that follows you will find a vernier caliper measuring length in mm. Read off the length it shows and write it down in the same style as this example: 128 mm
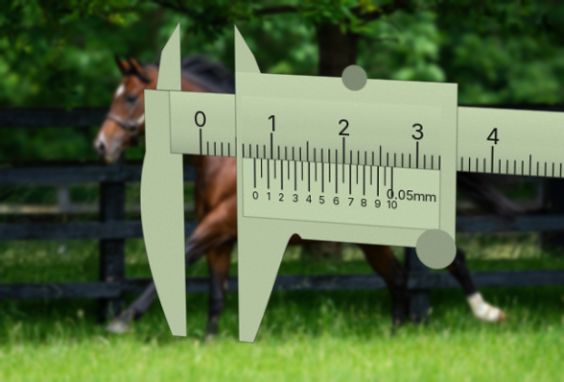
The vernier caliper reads 7.6 mm
